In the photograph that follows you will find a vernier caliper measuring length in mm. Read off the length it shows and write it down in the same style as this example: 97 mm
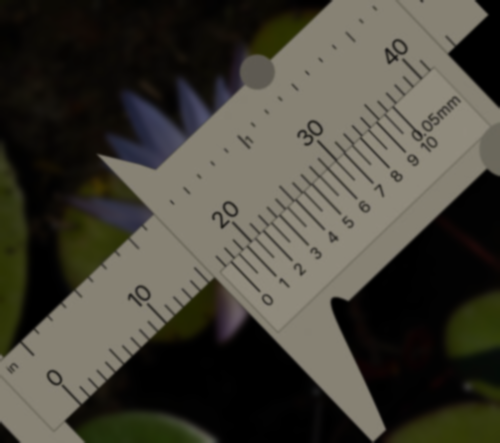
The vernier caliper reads 17.6 mm
